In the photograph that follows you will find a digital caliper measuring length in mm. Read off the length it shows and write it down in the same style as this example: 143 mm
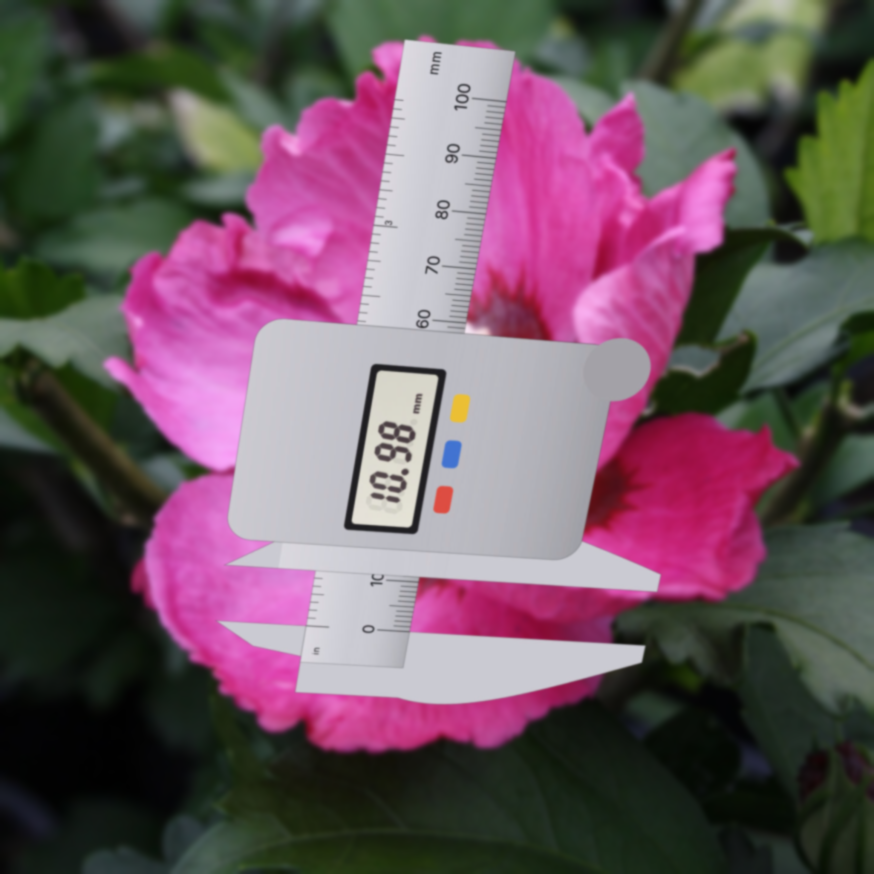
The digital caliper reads 10.98 mm
